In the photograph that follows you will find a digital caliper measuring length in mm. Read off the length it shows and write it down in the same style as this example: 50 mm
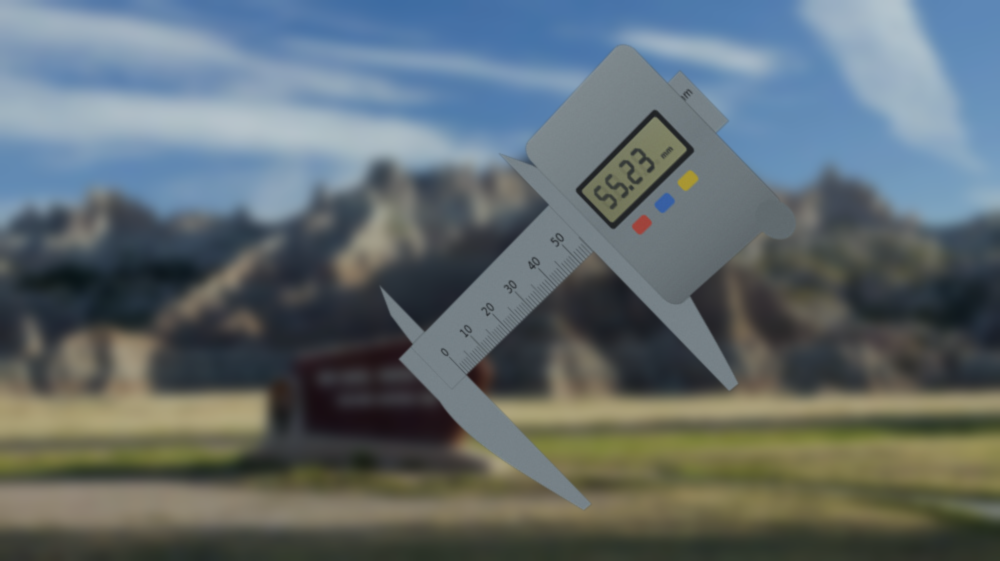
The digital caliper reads 55.23 mm
